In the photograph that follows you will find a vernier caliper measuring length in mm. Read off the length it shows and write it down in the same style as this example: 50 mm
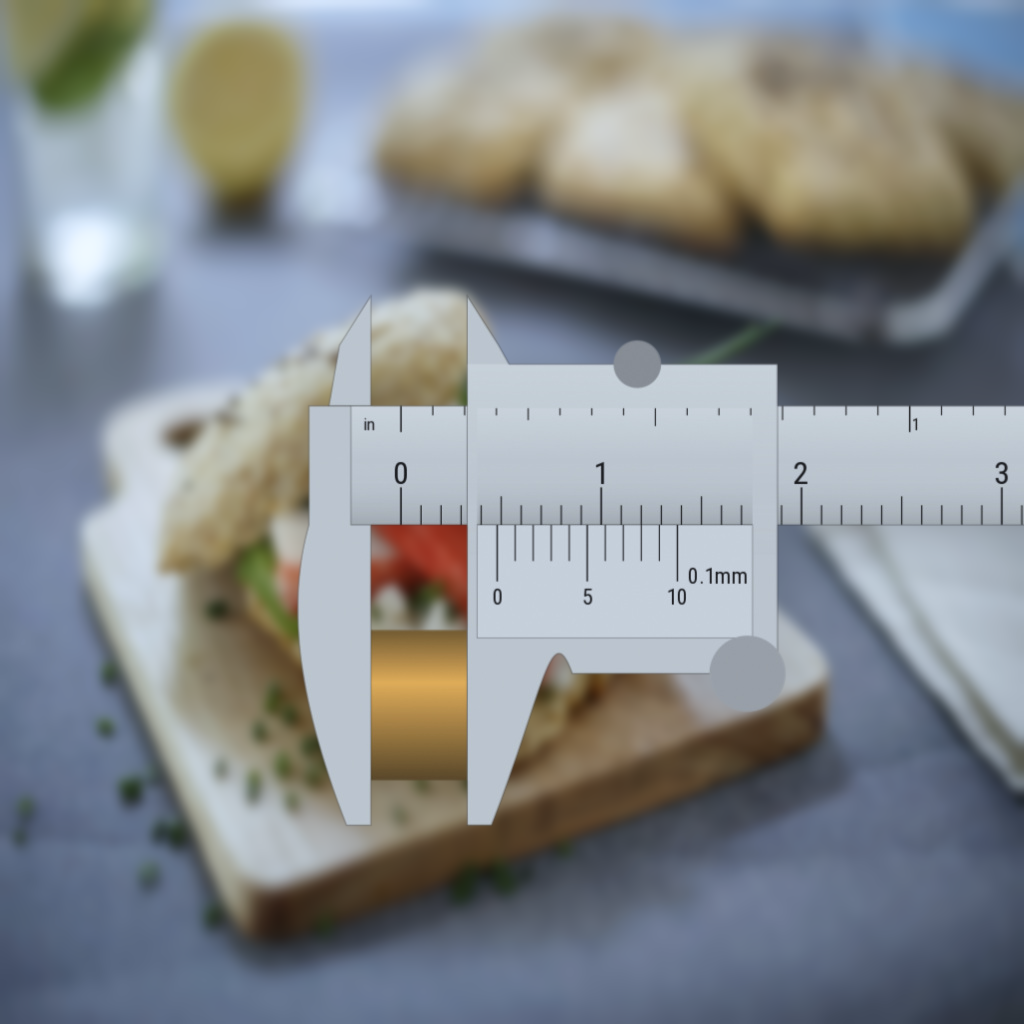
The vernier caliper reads 4.8 mm
